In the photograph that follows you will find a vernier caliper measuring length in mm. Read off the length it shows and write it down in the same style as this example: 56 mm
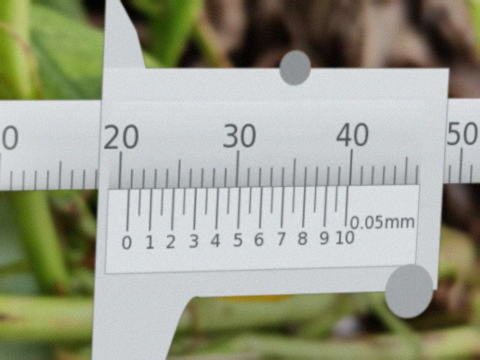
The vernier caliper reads 20.8 mm
